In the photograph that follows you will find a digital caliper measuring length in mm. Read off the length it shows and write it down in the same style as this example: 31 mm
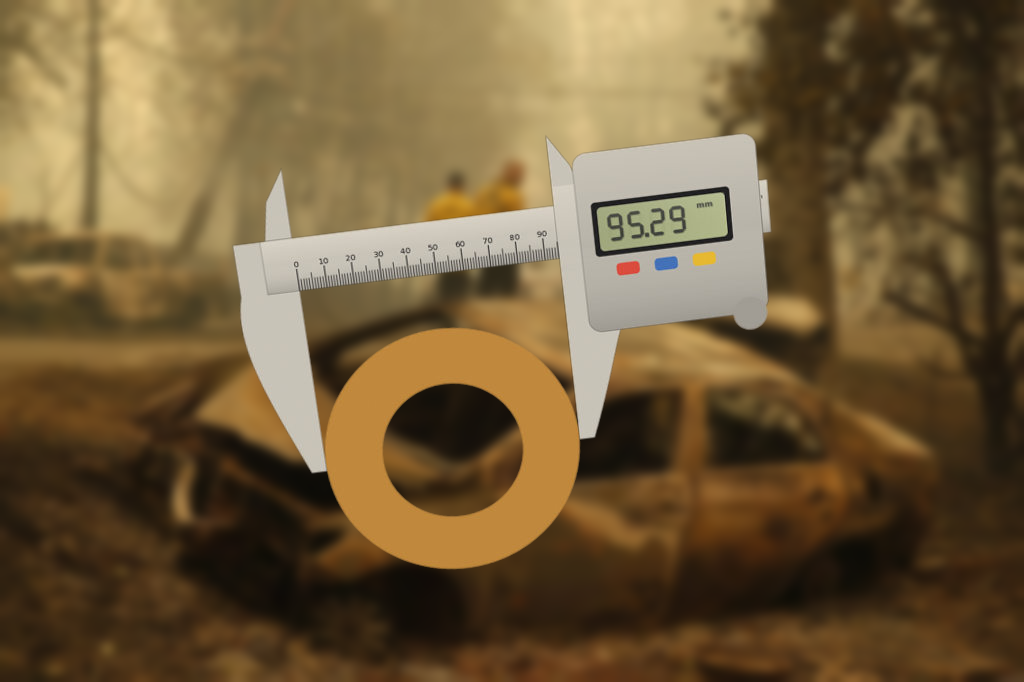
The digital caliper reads 95.29 mm
